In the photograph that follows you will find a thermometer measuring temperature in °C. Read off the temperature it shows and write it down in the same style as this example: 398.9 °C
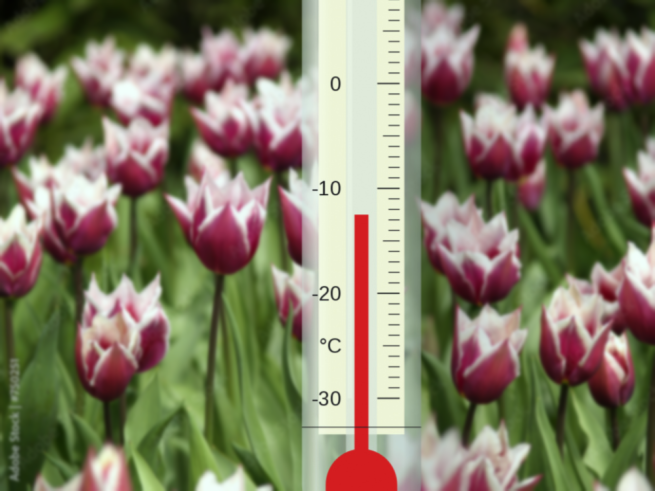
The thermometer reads -12.5 °C
